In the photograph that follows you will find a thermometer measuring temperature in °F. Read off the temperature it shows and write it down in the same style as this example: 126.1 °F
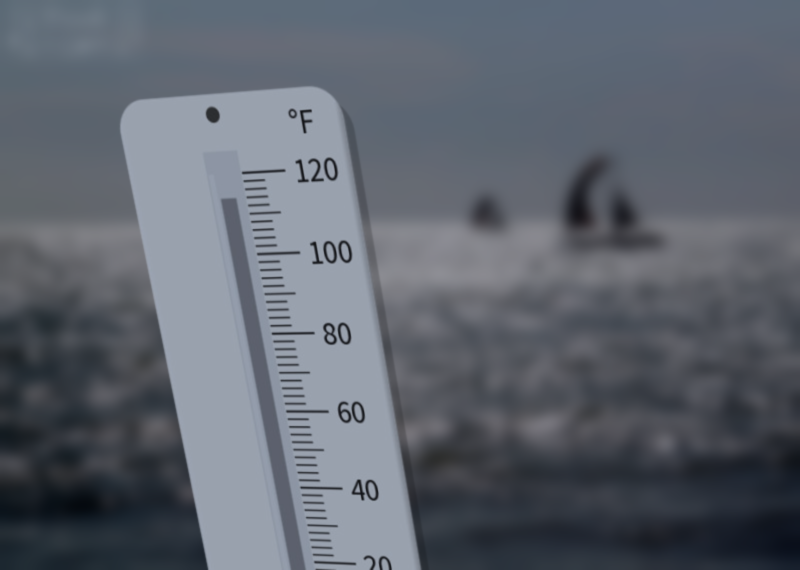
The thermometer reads 114 °F
